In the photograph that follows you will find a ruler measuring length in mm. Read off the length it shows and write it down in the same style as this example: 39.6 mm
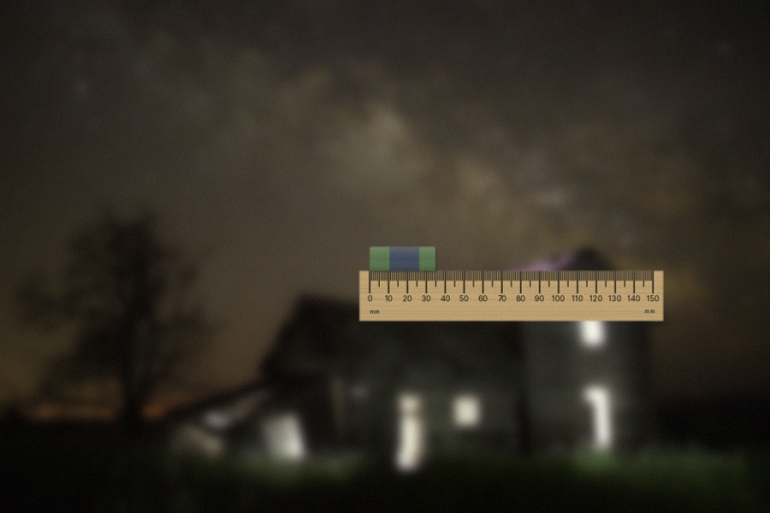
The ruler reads 35 mm
